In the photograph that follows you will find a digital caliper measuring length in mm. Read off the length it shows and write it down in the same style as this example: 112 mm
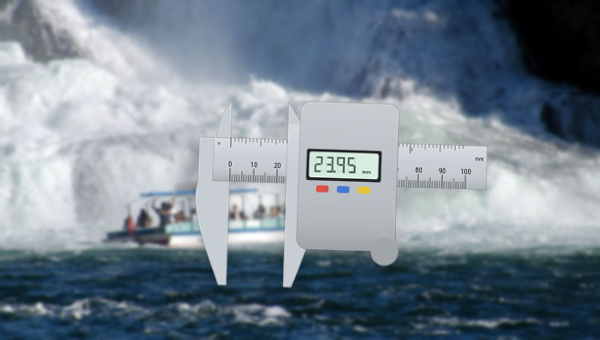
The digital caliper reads 23.95 mm
